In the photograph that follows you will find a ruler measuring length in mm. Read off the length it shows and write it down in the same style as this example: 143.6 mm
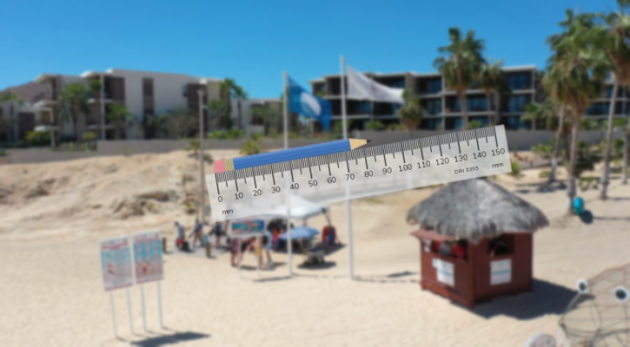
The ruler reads 85 mm
